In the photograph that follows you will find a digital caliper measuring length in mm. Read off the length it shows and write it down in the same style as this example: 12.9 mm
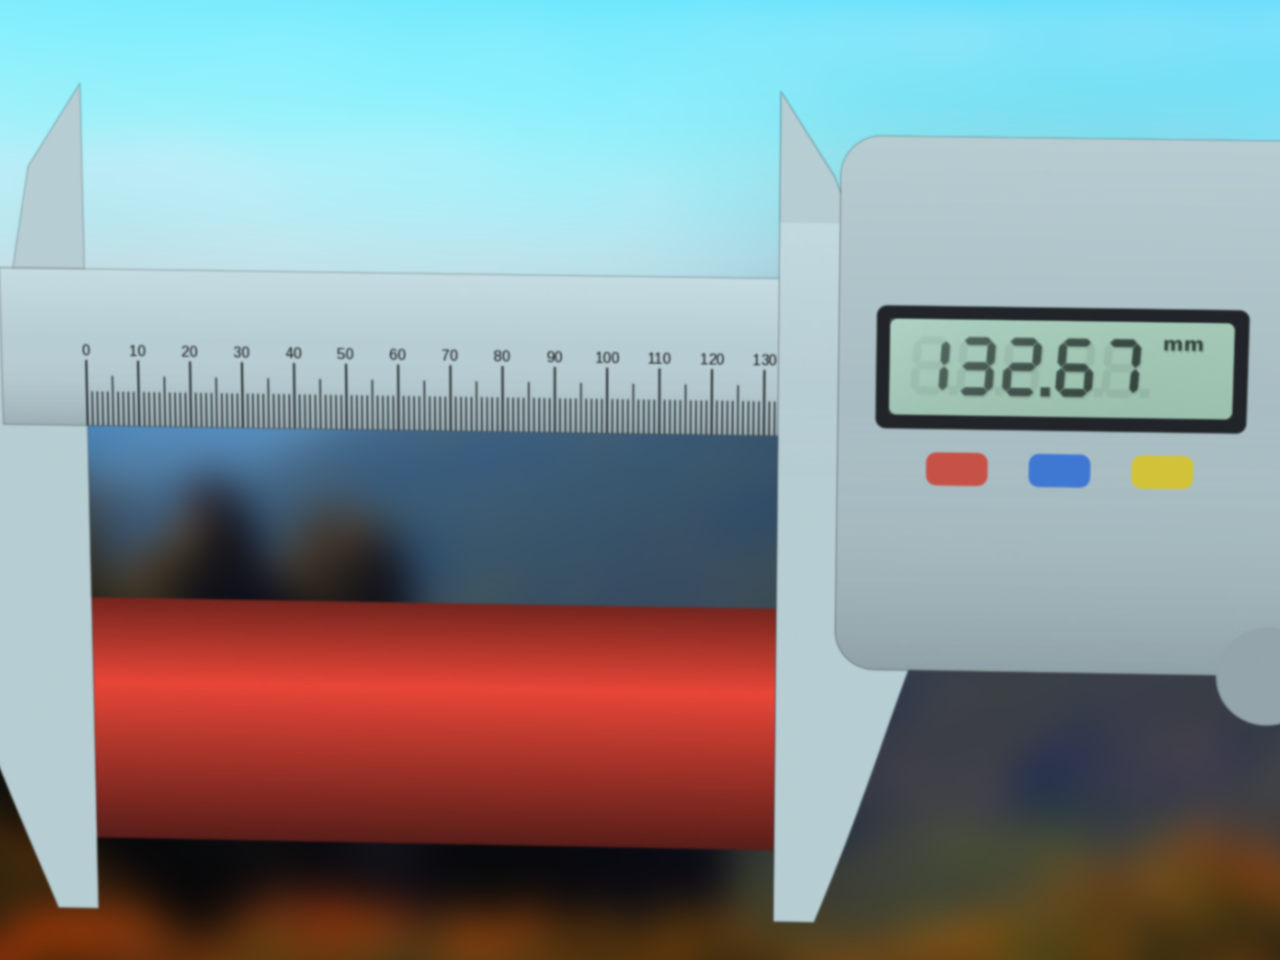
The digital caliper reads 132.67 mm
